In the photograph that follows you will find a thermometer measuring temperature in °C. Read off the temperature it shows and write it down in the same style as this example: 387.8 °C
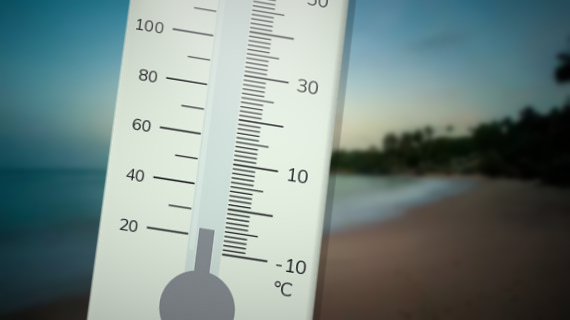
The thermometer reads -5 °C
